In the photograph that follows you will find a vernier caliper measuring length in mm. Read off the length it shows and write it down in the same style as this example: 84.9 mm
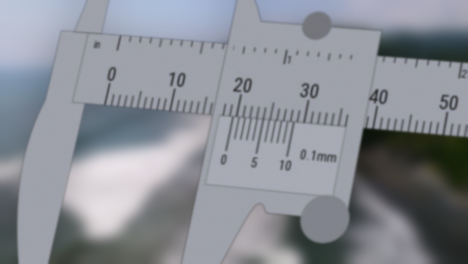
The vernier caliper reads 19.5 mm
